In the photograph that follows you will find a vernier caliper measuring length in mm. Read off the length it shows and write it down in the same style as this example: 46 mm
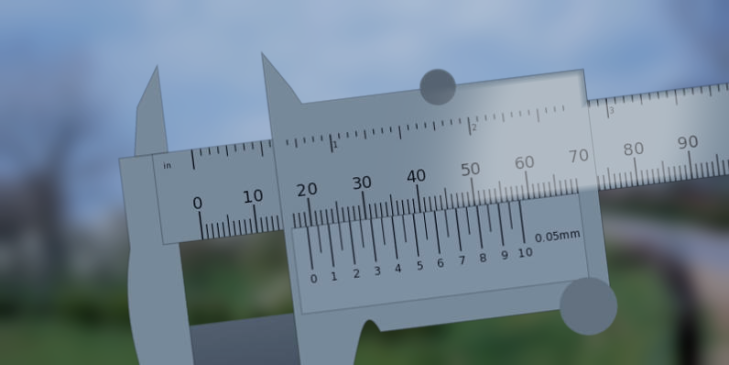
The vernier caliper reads 19.2 mm
